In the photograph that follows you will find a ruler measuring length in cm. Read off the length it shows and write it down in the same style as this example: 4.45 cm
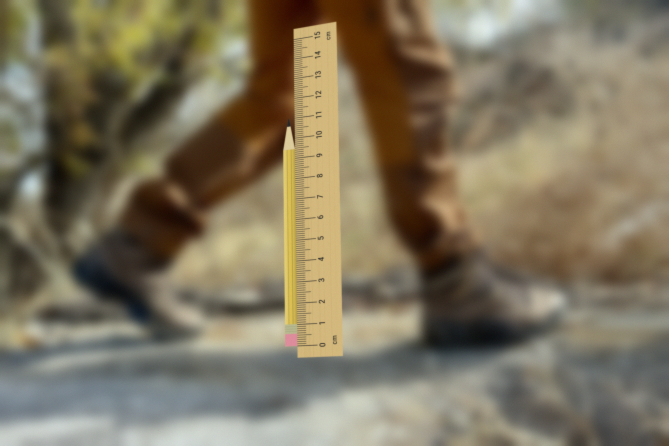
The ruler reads 11 cm
